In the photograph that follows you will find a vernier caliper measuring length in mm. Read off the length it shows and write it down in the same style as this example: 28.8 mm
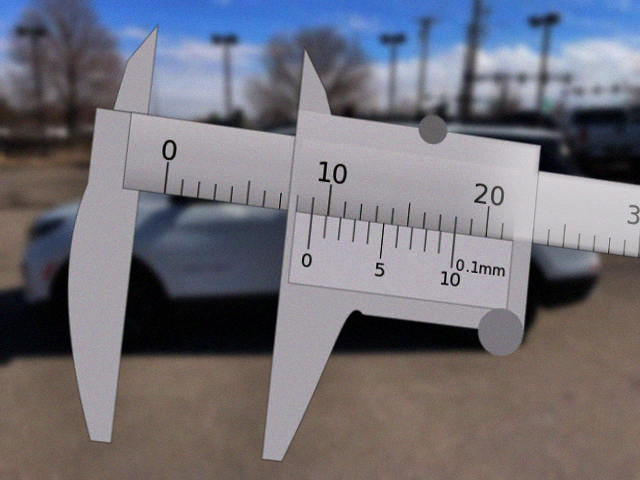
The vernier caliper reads 9.0 mm
